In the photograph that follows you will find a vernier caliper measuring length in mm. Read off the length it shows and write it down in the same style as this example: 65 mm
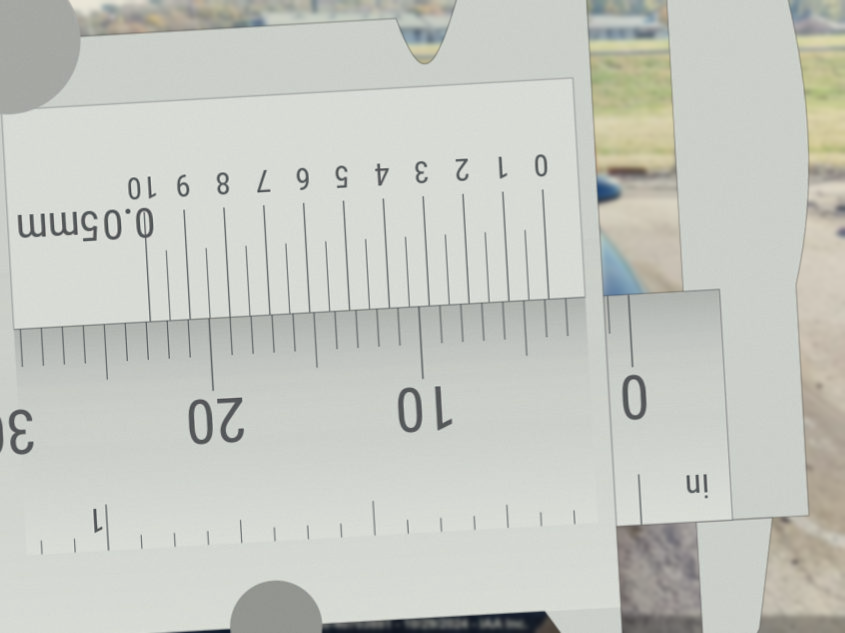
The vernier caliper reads 3.8 mm
